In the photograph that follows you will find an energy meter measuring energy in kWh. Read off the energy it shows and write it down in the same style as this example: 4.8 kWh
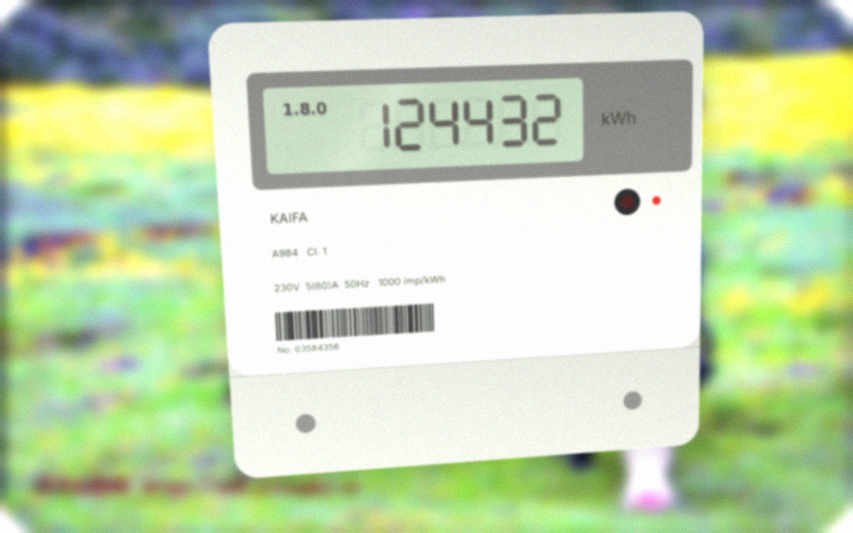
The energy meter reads 124432 kWh
